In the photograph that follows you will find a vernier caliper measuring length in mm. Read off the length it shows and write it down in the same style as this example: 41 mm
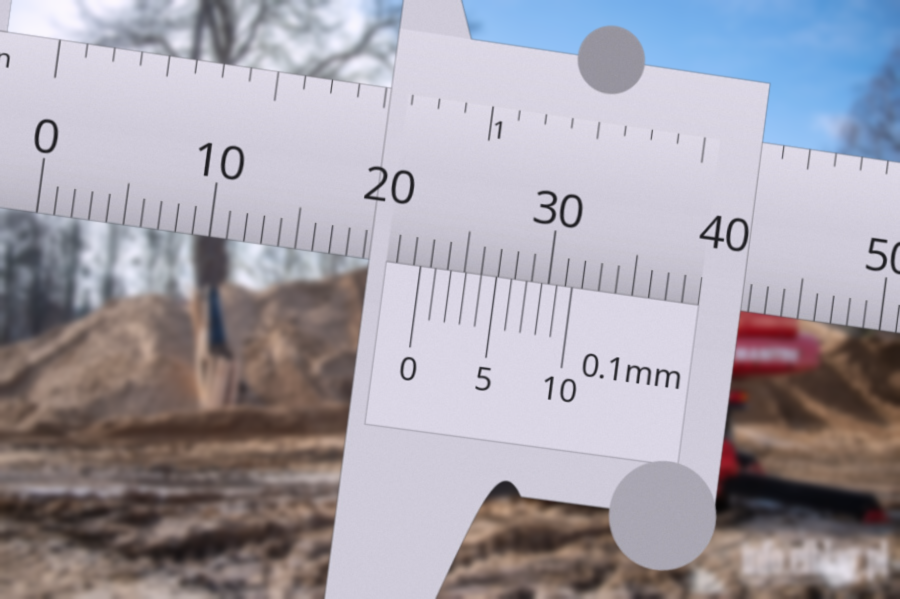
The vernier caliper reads 22.4 mm
